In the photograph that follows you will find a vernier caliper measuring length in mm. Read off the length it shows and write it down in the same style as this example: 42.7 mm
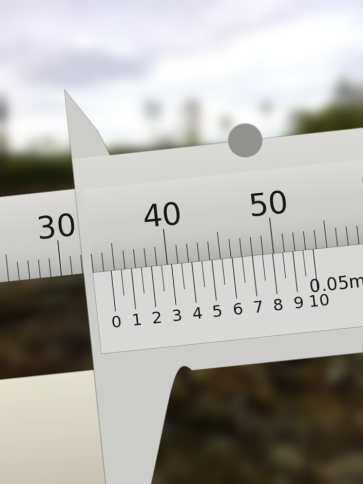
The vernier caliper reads 34.7 mm
